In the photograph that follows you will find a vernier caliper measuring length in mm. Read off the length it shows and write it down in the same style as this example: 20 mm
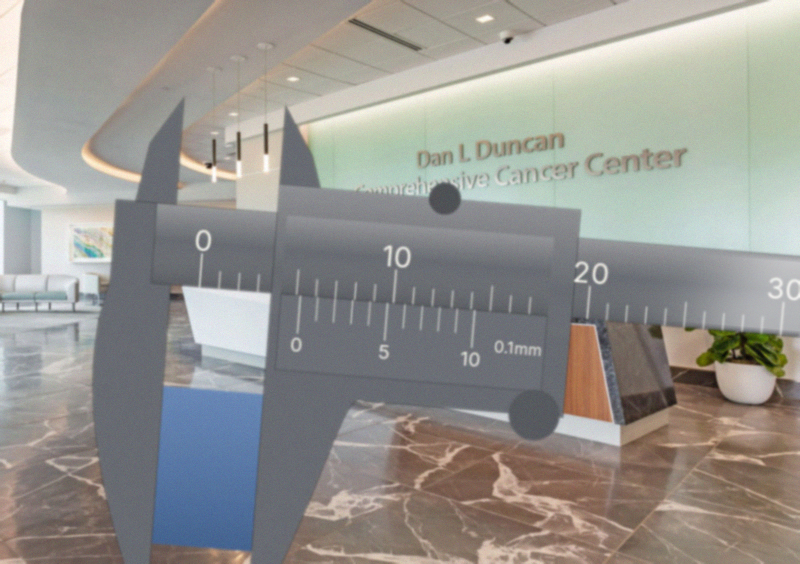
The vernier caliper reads 5.2 mm
